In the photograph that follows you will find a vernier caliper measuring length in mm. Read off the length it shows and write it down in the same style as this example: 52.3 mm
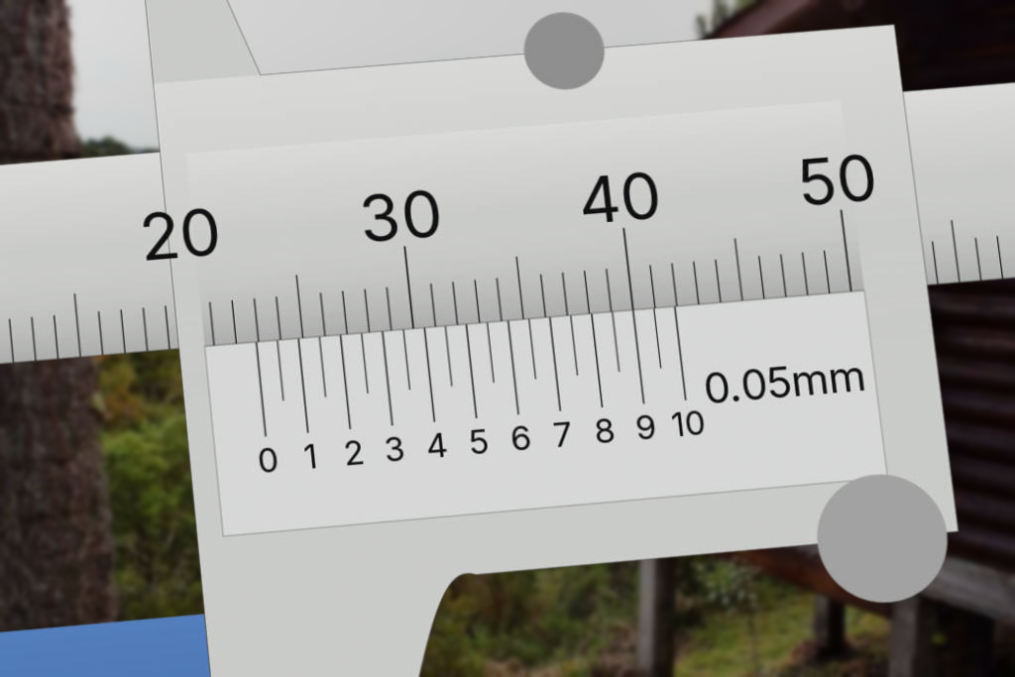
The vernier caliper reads 22.9 mm
